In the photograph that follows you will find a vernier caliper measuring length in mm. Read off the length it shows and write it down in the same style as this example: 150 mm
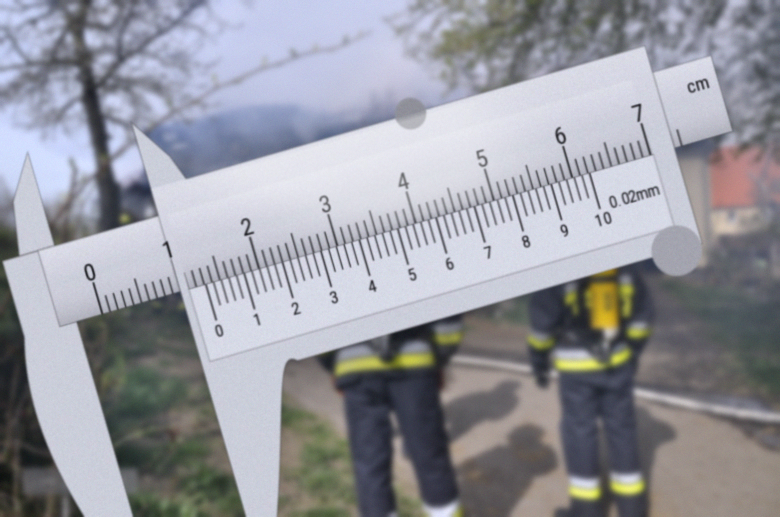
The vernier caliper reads 13.2 mm
